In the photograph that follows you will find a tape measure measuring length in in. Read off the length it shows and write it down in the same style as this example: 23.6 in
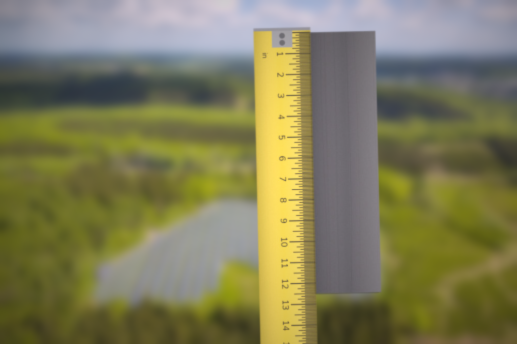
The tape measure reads 12.5 in
